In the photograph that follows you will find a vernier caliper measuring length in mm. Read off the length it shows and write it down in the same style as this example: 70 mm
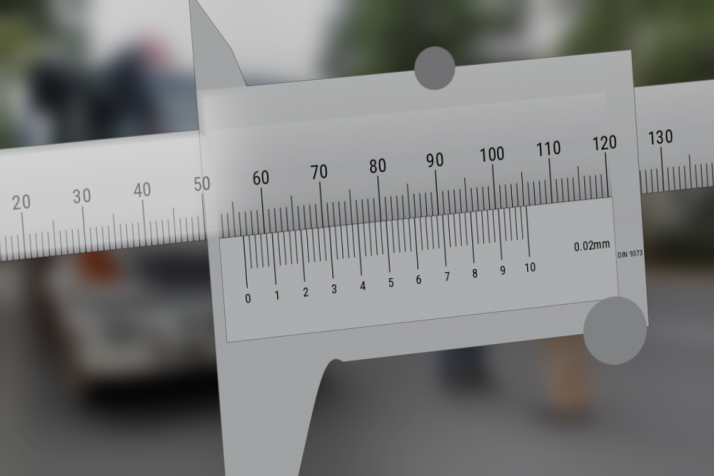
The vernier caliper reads 56.4 mm
